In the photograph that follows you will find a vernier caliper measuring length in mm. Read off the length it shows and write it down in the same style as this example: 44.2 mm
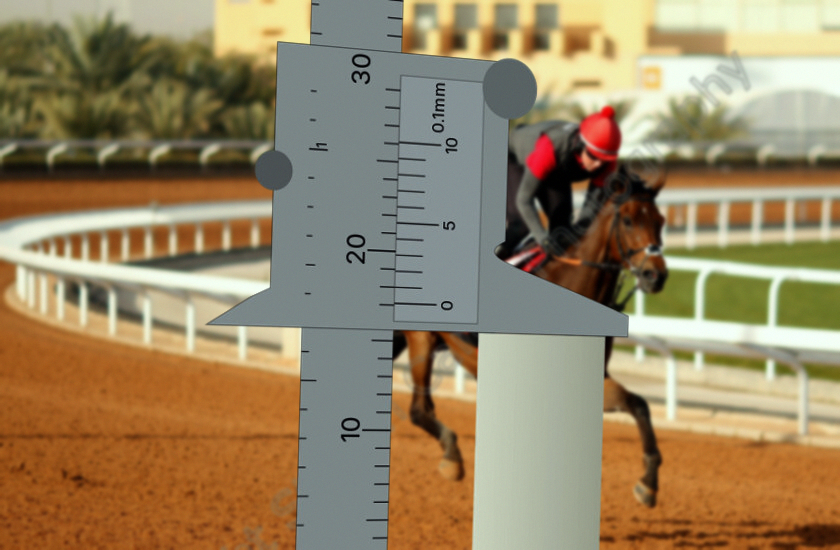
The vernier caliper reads 17.1 mm
